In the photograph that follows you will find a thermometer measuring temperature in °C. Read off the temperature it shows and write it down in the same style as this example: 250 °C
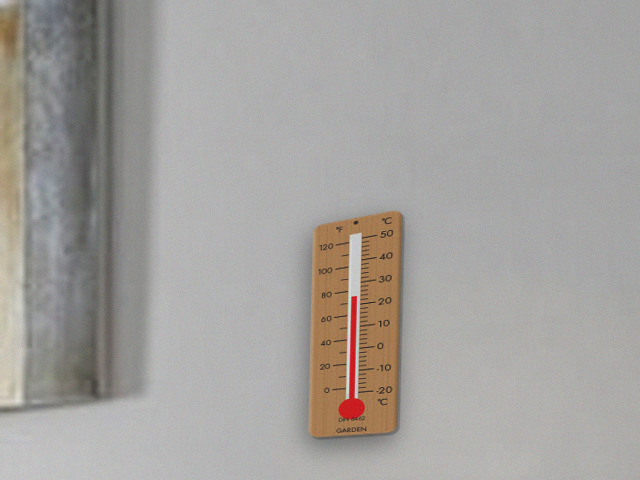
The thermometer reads 24 °C
